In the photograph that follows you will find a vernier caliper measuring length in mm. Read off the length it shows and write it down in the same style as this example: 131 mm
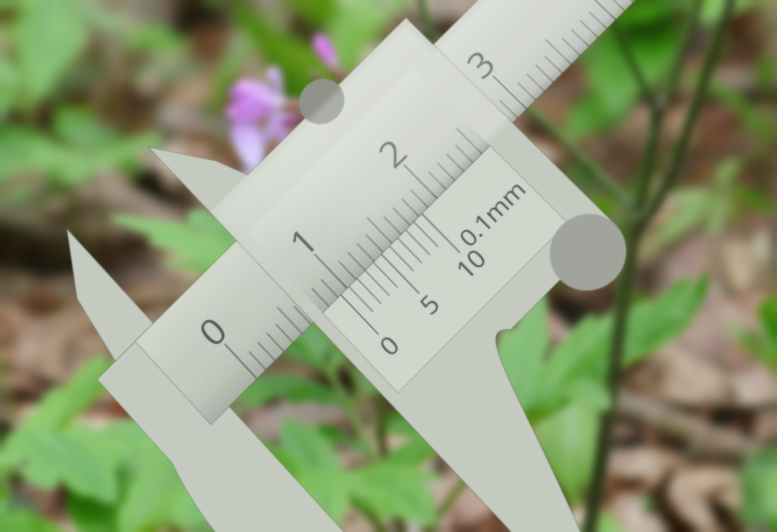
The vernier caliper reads 9.3 mm
